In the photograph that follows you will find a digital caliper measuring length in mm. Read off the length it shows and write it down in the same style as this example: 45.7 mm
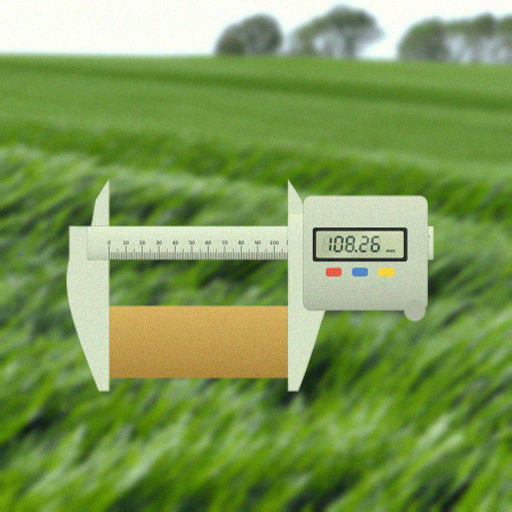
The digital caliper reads 108.26 mm
